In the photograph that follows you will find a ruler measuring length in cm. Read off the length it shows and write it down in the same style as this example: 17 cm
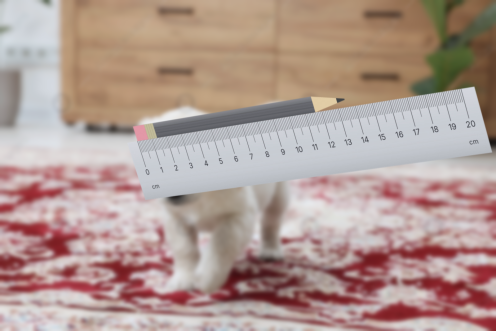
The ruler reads 13.5 cm
